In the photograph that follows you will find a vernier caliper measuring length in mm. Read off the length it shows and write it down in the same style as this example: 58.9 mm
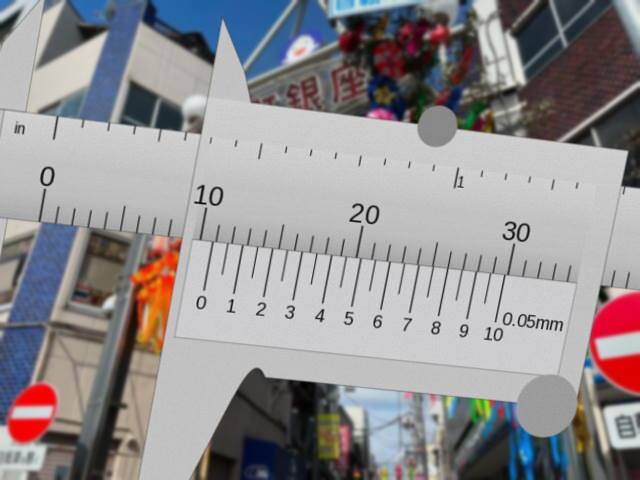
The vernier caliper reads 10.8 mm
